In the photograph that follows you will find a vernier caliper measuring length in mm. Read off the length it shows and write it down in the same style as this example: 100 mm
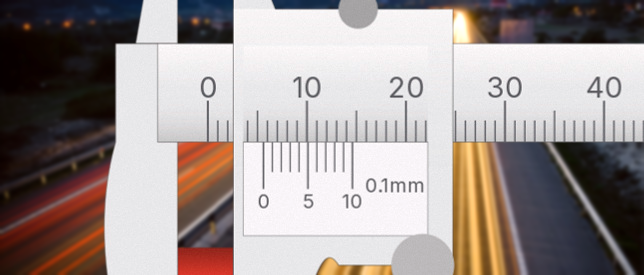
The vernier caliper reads 5.6 mm
